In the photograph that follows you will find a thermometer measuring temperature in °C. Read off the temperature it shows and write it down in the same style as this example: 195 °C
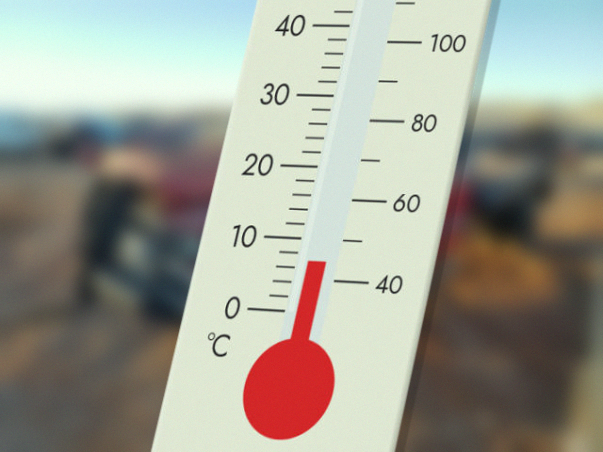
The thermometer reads 7 °C
